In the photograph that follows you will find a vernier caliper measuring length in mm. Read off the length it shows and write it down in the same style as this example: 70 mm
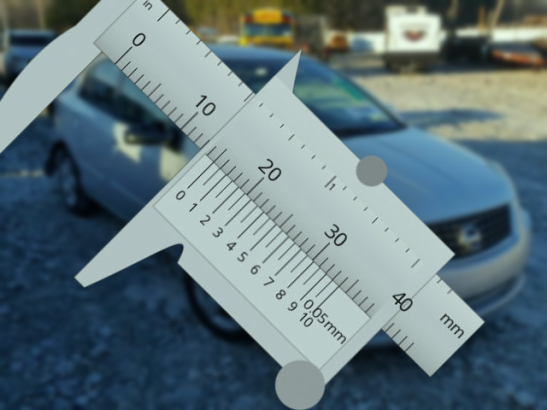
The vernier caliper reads 15.0 mm
